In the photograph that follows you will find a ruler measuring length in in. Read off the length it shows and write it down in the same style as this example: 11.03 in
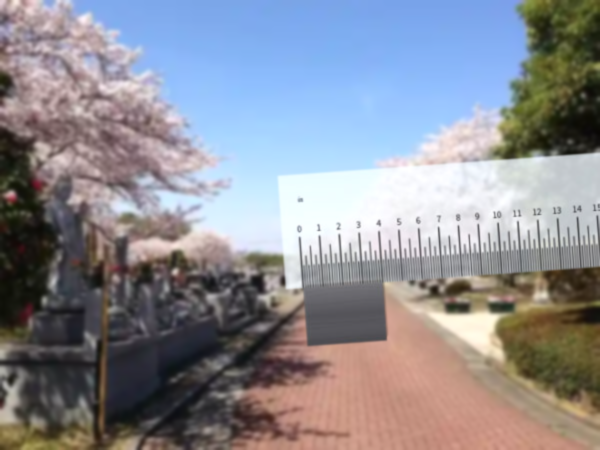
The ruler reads 4 in
